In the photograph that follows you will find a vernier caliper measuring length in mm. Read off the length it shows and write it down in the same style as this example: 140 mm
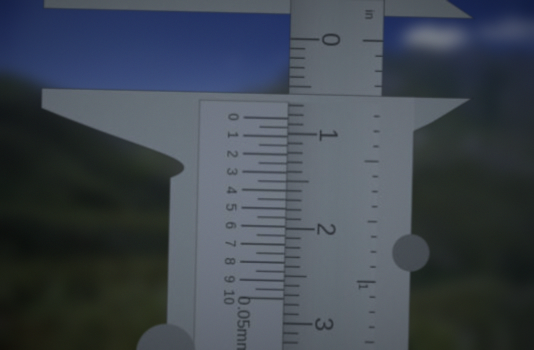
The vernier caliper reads 8.4 mm
